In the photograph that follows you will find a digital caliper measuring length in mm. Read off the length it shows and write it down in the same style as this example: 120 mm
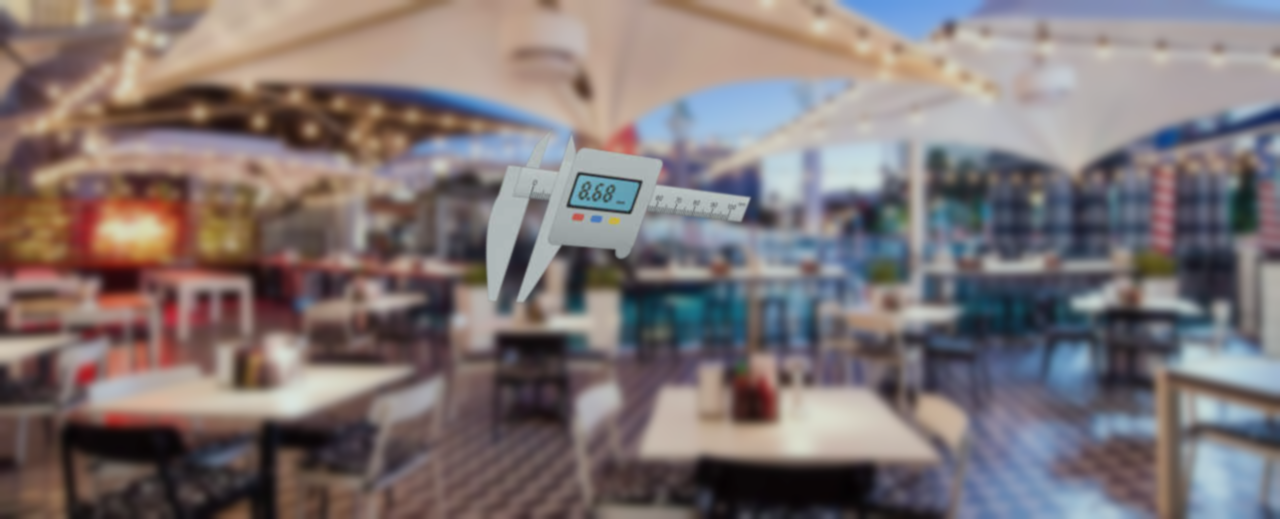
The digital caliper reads 8.68 mm
